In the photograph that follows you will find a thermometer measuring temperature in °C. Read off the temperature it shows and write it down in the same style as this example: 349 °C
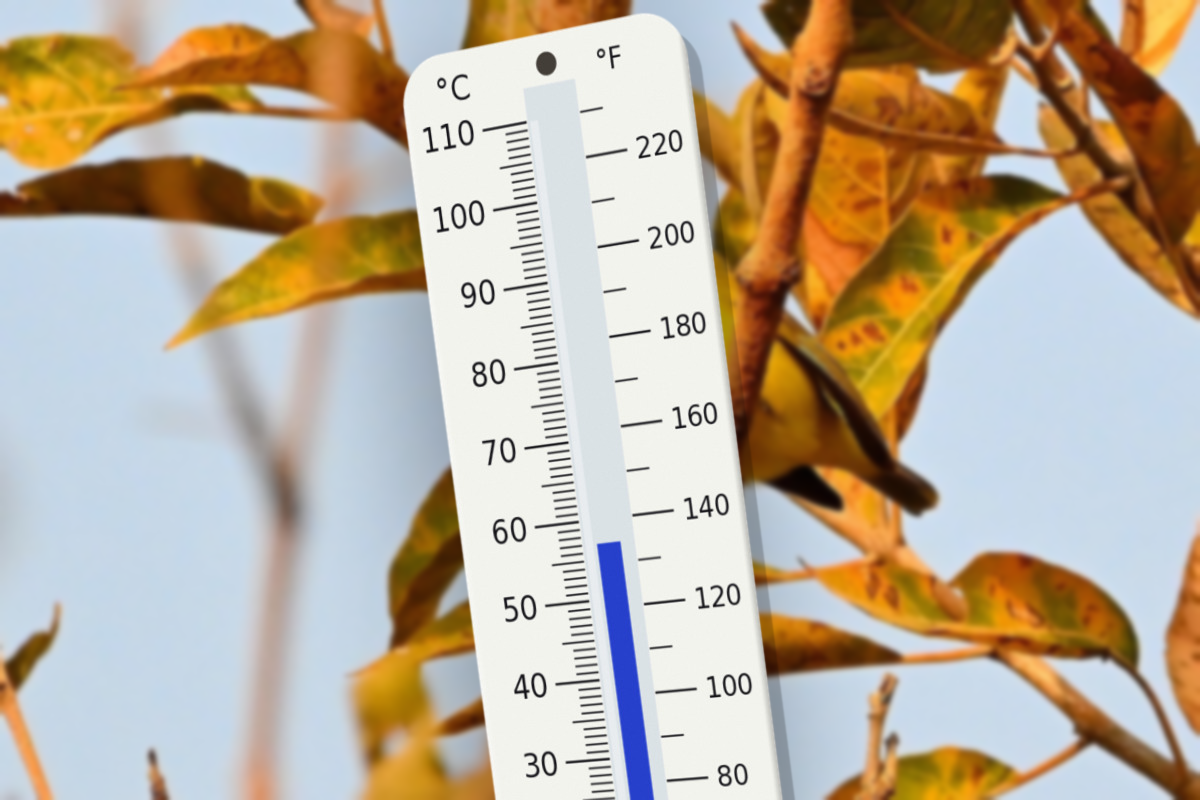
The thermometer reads 57 °C
